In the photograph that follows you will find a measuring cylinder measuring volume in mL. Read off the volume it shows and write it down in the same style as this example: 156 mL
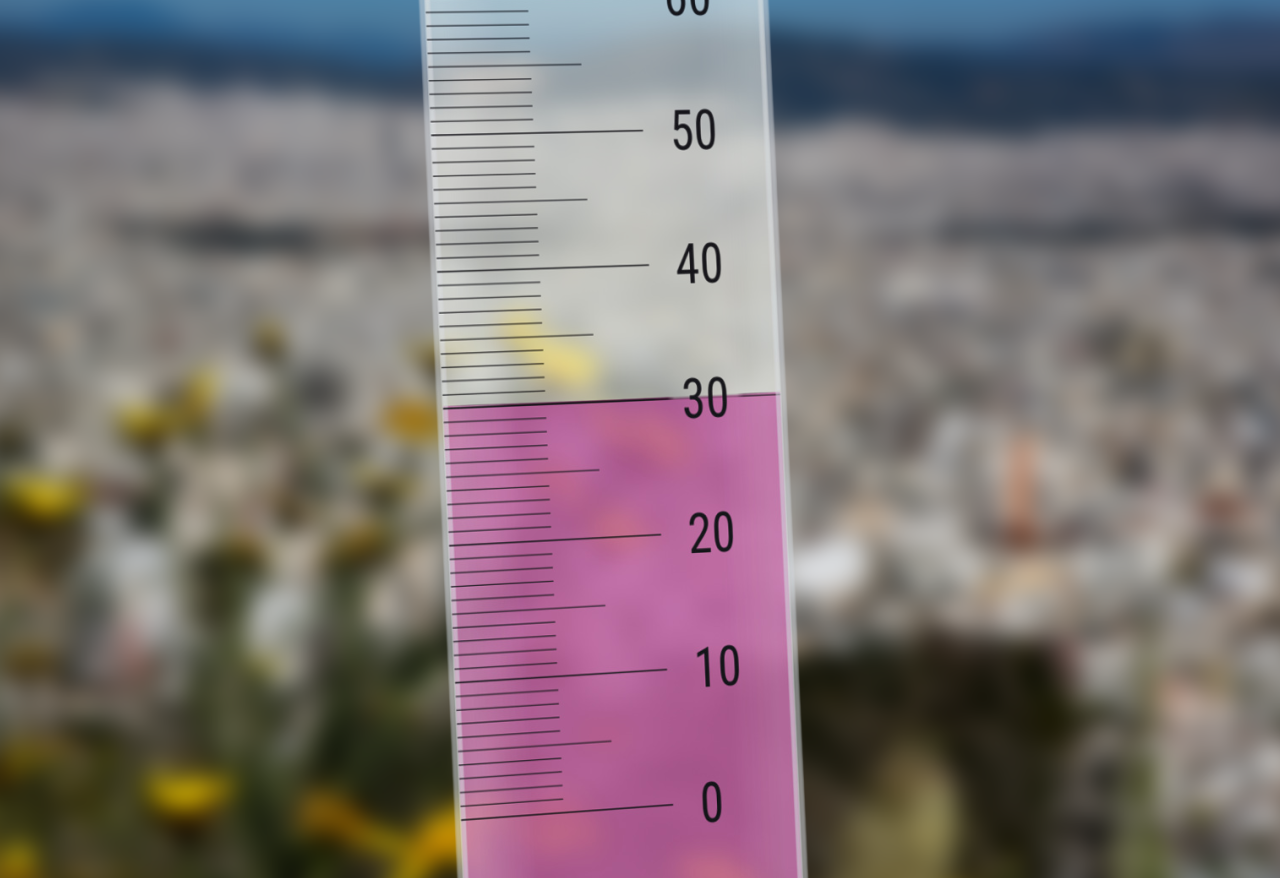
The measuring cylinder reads 30 mL
